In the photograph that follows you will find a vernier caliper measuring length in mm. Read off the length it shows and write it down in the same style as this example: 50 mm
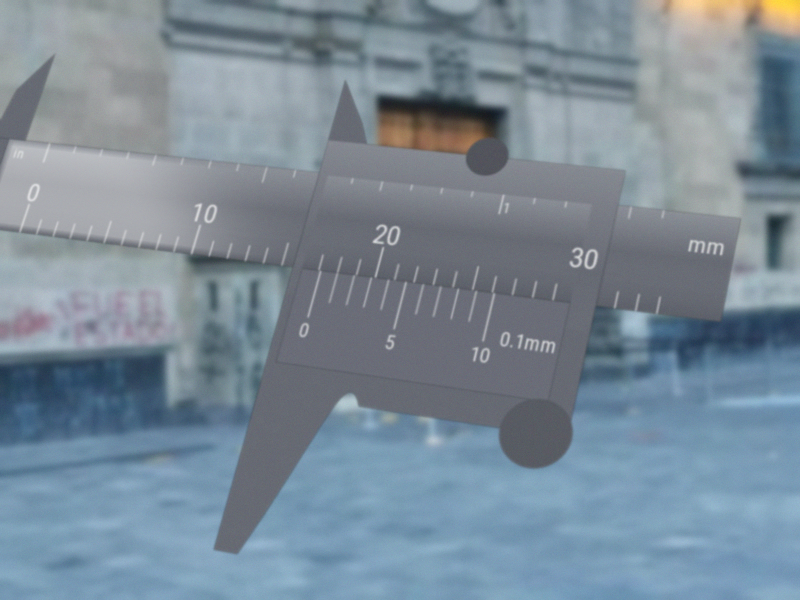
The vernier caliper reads 17.1 mm
